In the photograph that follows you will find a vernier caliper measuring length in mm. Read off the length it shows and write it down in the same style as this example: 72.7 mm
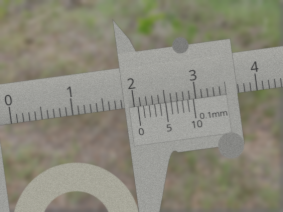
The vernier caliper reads 20.6 mm
